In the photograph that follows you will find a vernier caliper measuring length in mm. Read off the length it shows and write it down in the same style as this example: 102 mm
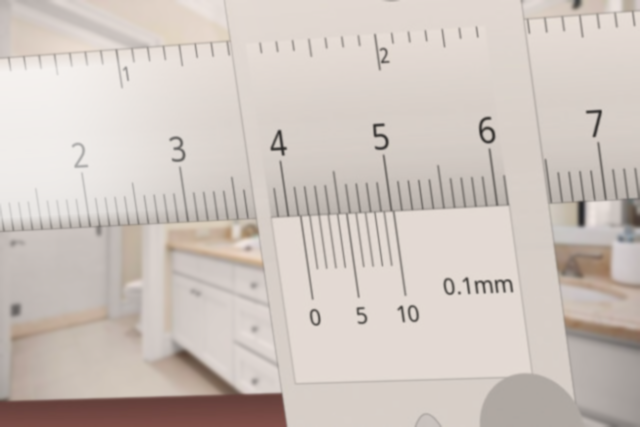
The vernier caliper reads 41.2 mm
